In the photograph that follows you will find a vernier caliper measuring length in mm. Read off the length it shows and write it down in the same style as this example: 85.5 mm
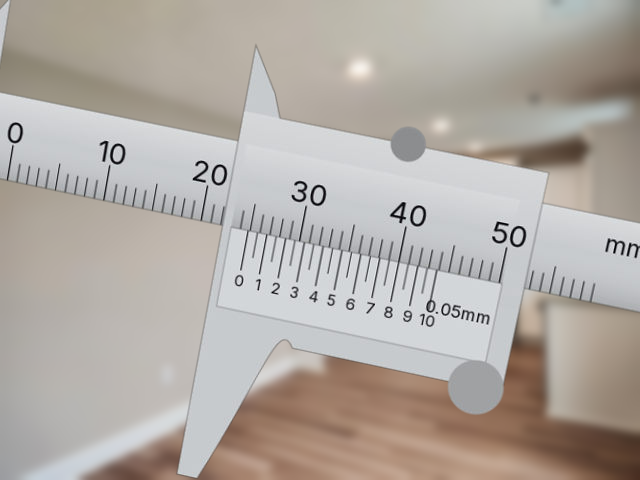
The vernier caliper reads 24.8 mm
